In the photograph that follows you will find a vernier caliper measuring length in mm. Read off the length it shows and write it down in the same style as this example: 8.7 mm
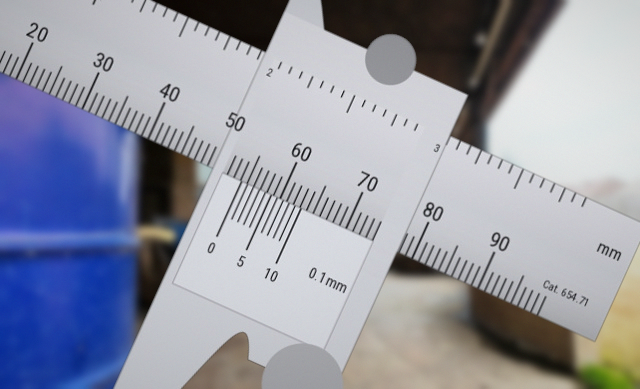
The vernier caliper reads 54.2 mm
